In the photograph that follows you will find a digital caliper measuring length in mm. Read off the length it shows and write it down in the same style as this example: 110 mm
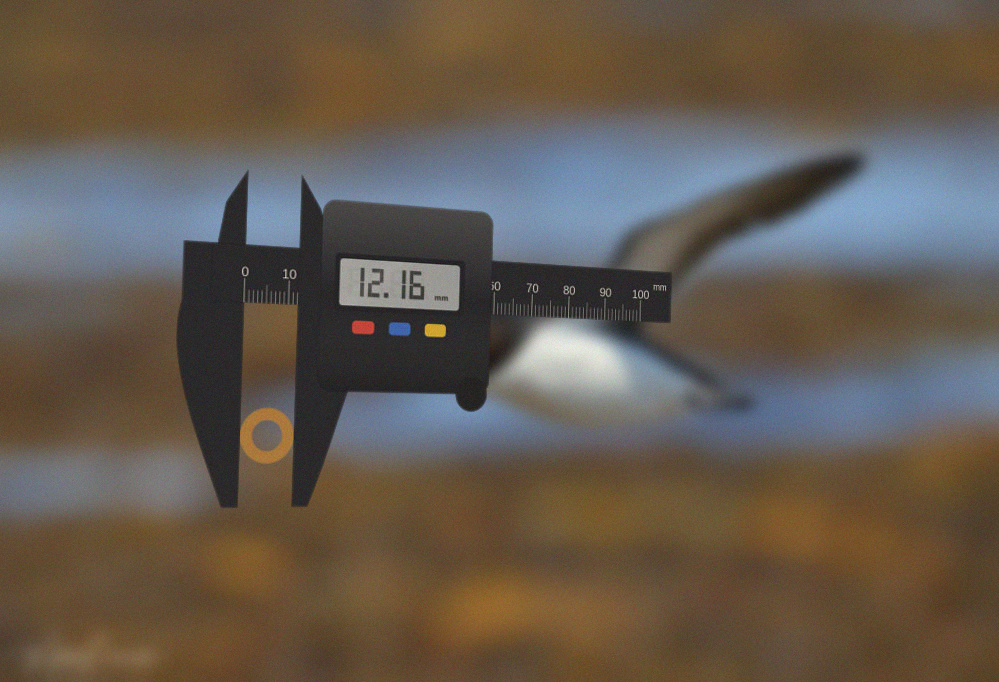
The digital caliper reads 12.16 mm
